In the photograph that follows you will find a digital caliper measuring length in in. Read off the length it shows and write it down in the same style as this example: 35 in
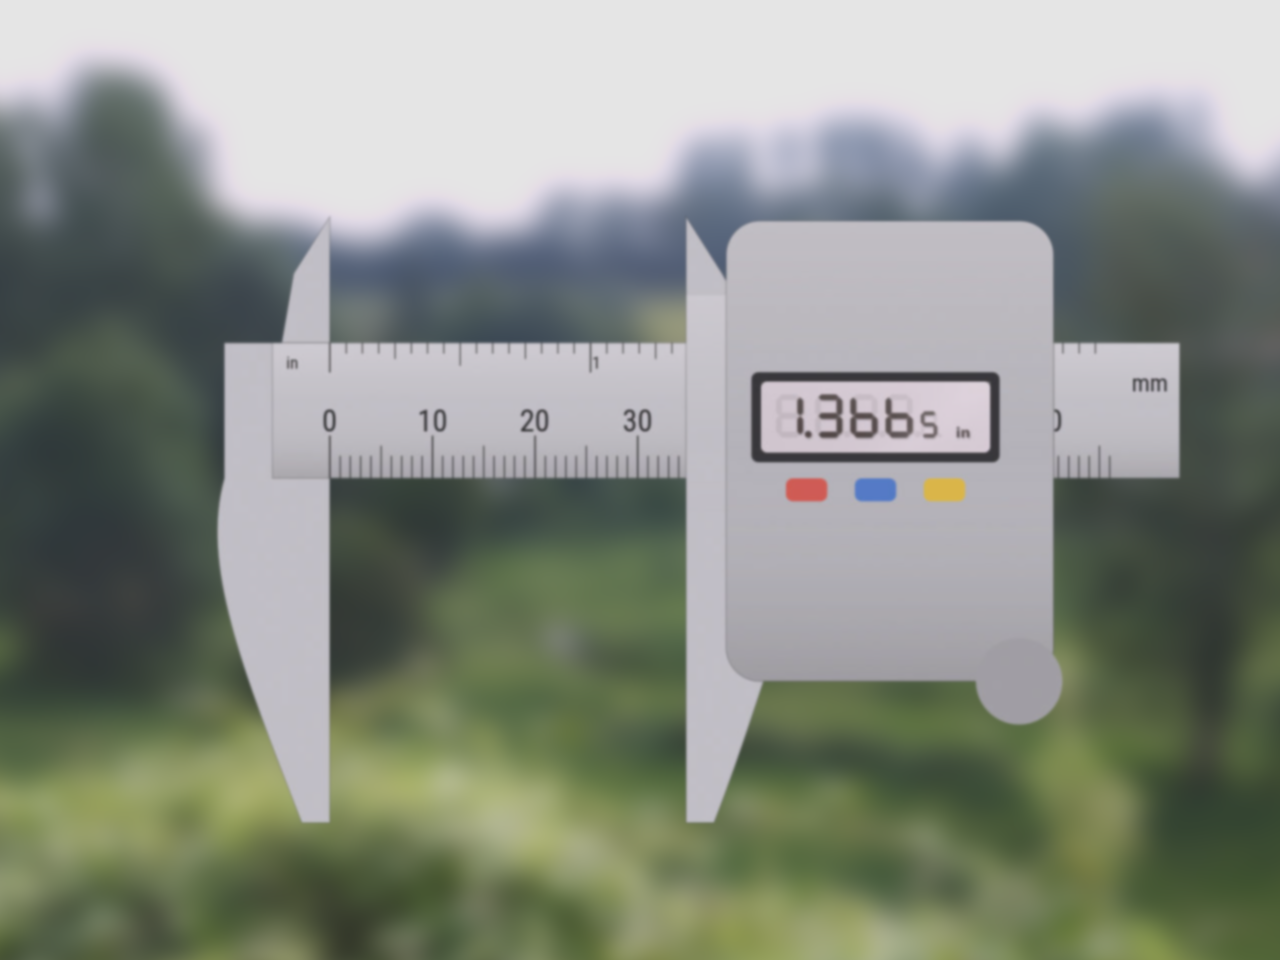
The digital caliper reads 1.3665 in
